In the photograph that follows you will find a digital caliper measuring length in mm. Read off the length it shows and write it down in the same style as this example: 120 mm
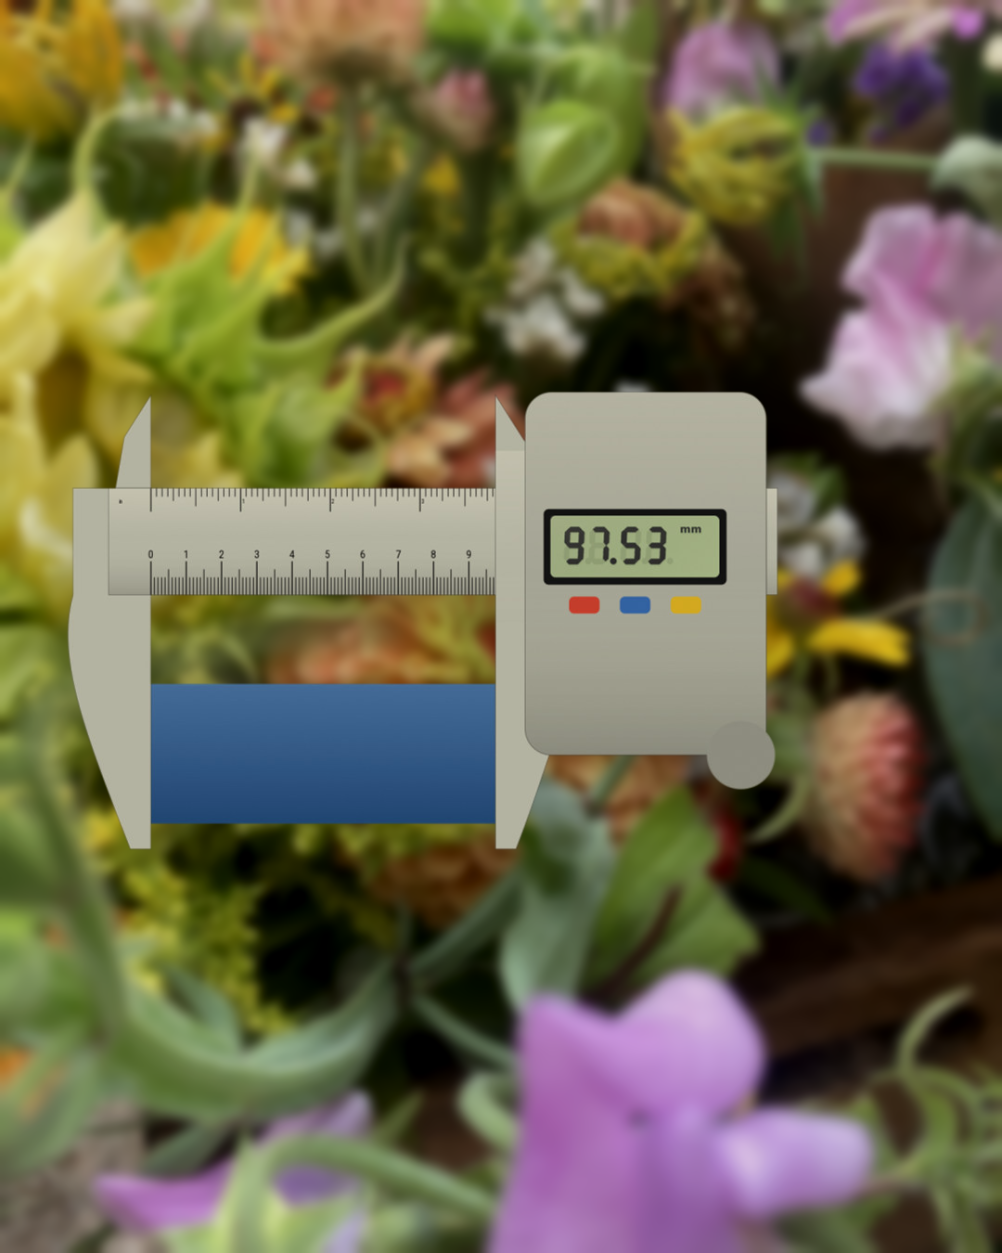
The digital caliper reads 97.53 mm
